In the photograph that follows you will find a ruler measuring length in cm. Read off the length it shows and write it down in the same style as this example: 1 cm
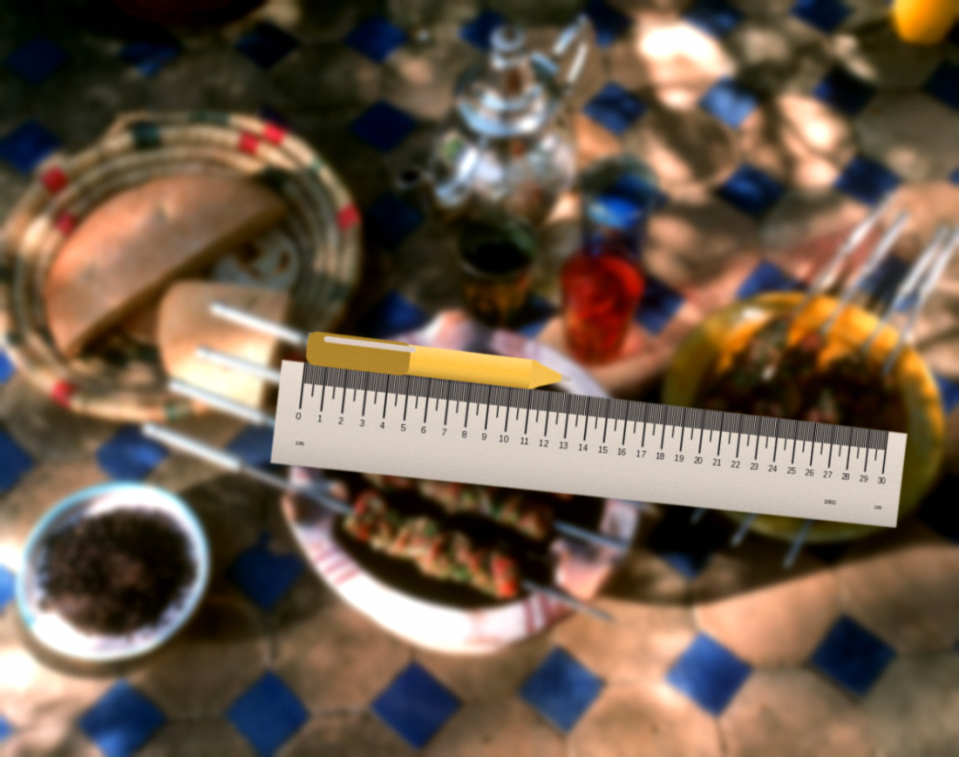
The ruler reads 13 cm
